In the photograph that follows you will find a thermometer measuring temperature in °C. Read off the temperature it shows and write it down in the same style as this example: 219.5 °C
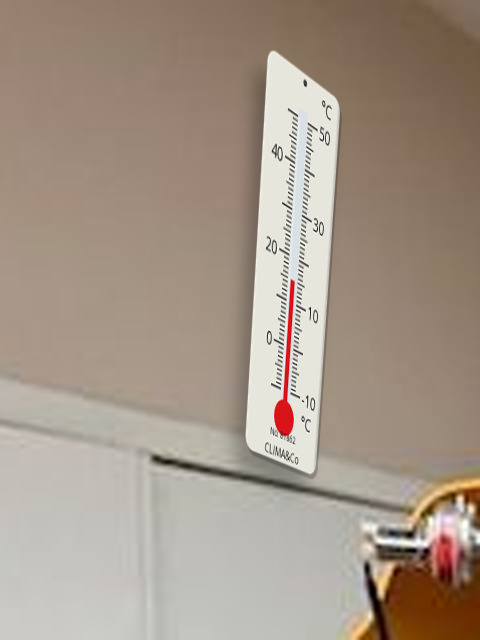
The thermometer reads 15 °C
